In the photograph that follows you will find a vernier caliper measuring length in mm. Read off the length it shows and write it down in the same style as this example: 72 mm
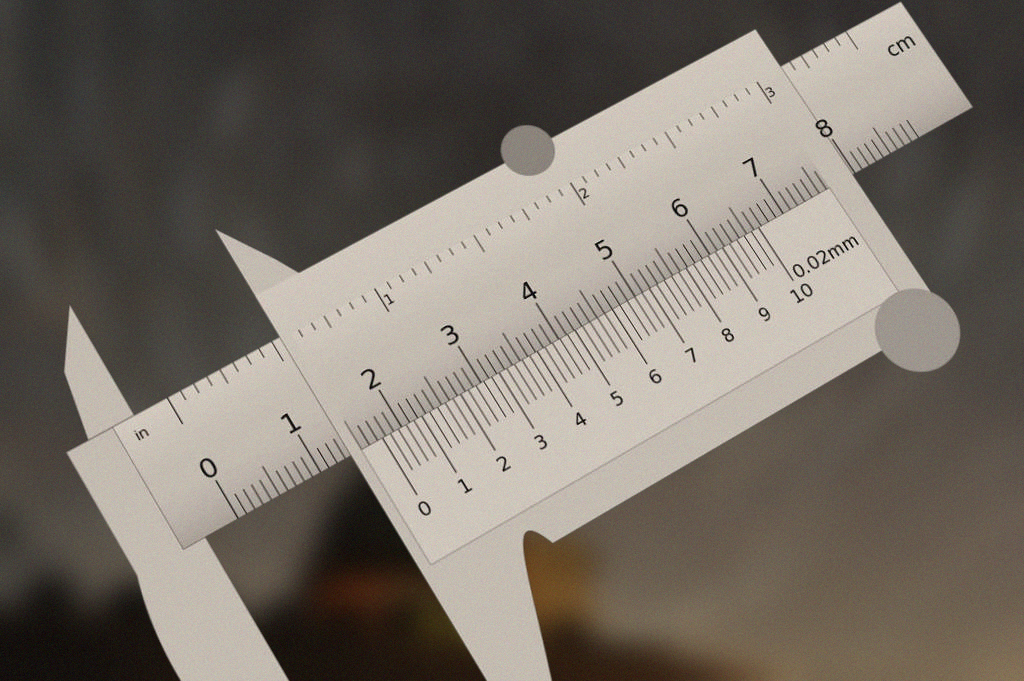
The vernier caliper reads 17.6 mm
